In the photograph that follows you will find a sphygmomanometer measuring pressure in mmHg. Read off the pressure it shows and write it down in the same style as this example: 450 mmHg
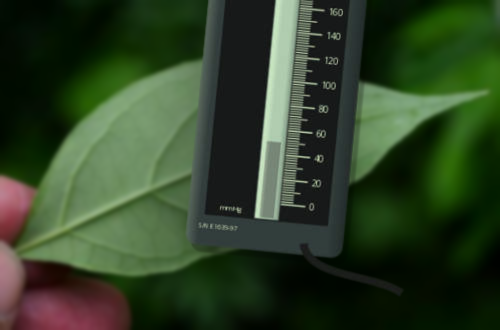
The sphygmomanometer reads 50 mmHg
